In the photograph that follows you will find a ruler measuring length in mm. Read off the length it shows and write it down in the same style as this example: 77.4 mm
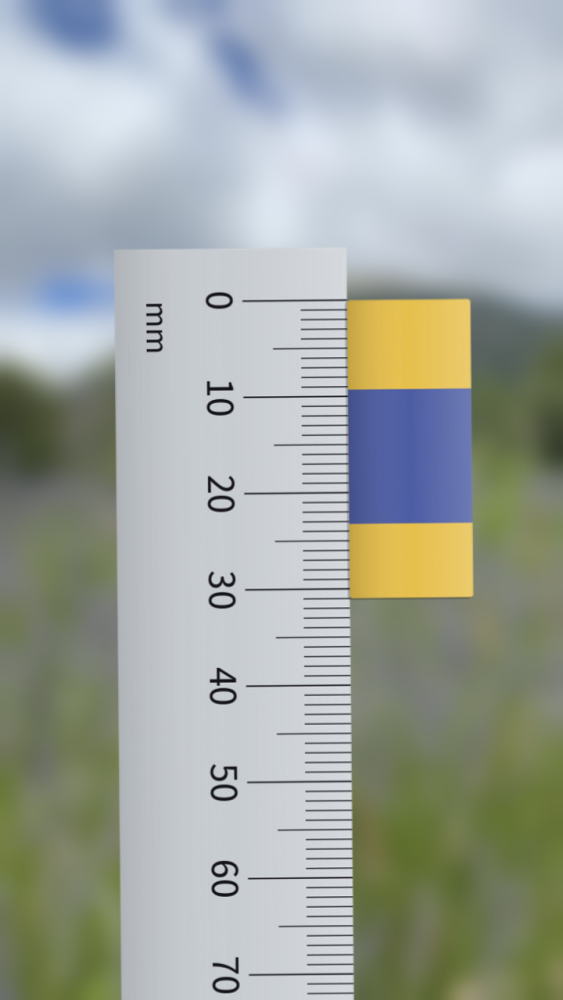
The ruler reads 31 mm
